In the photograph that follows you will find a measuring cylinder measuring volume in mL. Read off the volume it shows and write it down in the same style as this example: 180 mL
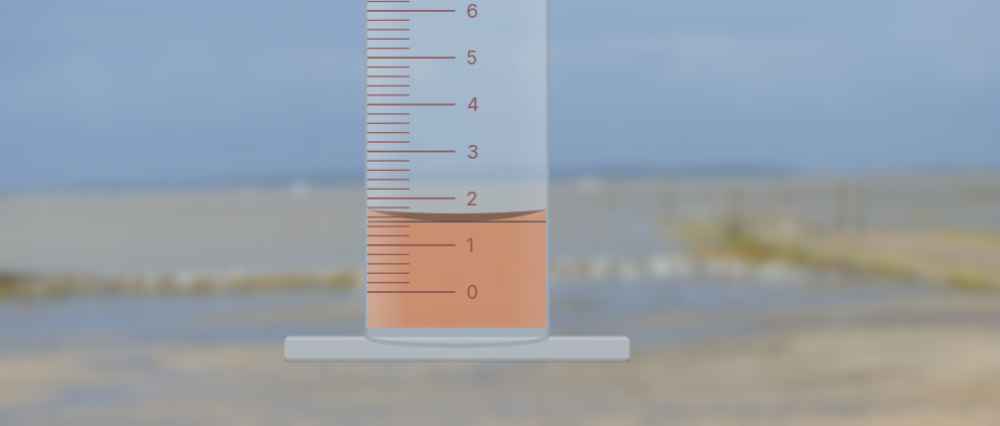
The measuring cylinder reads 1.5 mL
